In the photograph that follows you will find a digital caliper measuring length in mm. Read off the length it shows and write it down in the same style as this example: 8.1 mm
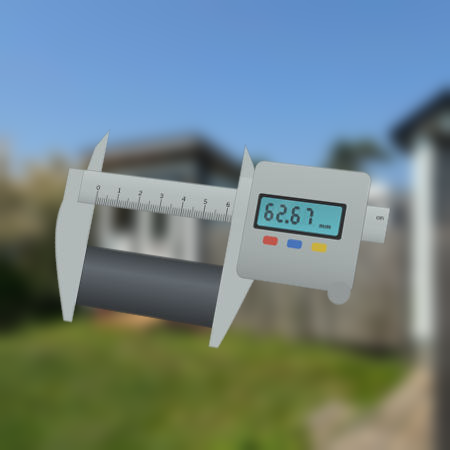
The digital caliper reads 62.67 mm
